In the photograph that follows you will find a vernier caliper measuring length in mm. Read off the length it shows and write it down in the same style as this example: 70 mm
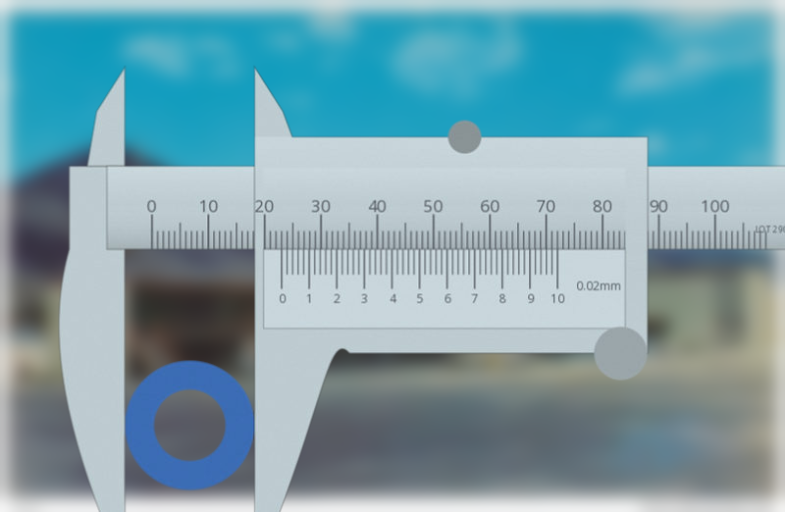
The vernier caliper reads 23.0 mm
